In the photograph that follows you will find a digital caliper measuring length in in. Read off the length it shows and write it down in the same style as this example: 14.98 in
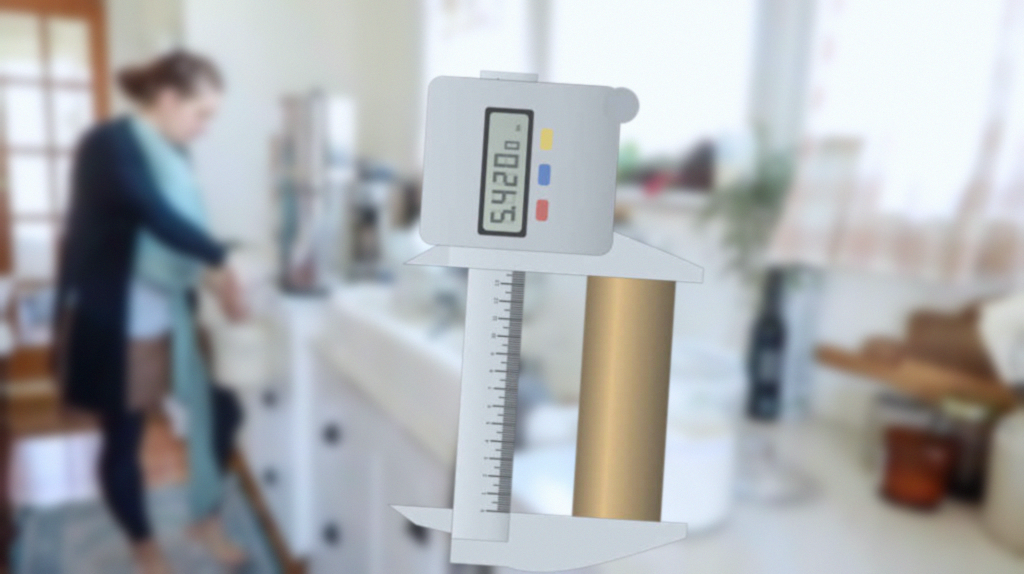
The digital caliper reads 5.4200 in
